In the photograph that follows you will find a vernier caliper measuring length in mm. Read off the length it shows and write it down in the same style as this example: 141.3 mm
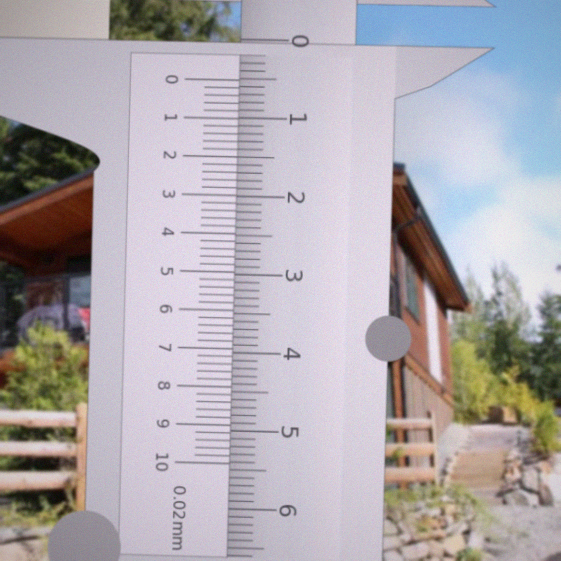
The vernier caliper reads 5.2 mm
